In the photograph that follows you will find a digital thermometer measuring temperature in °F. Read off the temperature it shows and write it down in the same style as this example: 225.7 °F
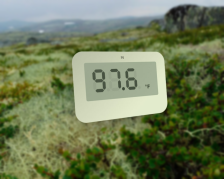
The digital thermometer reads 97.6 °F
